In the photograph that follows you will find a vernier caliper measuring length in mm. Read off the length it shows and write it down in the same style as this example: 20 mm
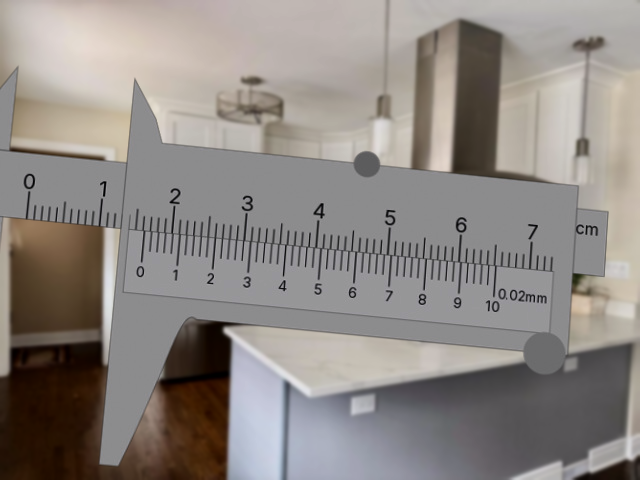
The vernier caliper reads 16.2 mm
